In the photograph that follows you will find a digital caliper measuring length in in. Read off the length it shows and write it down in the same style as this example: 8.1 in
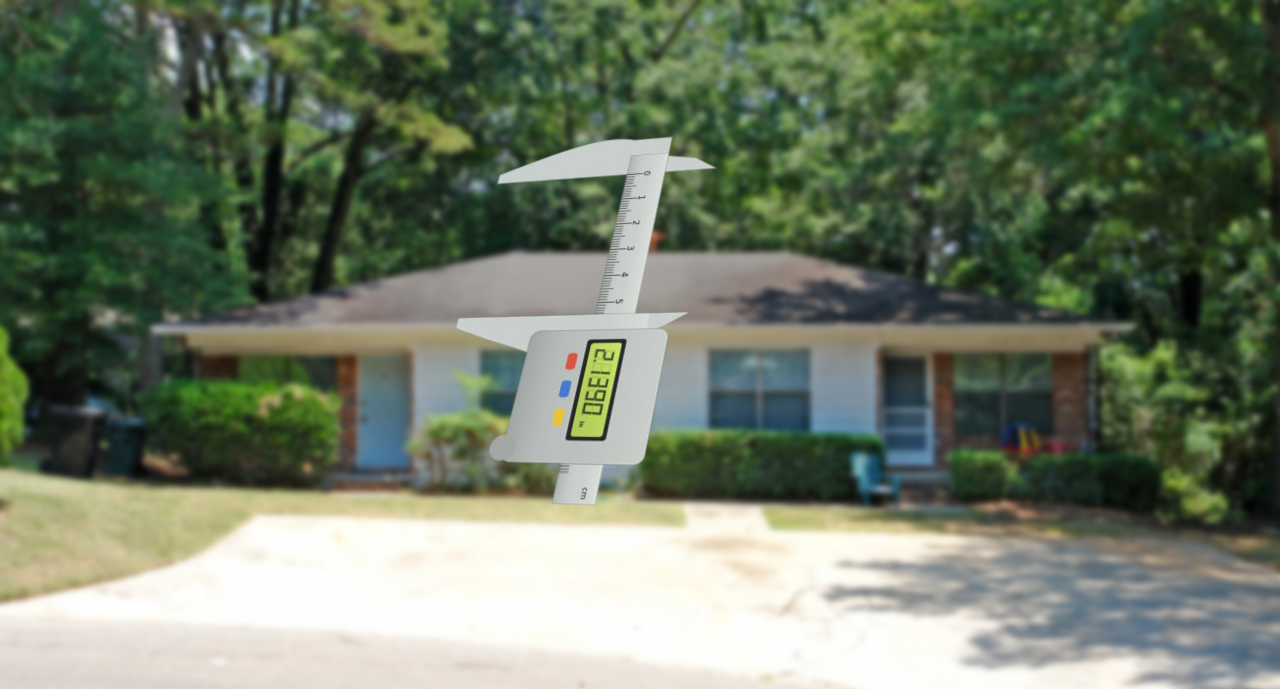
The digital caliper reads 2.1390 in
